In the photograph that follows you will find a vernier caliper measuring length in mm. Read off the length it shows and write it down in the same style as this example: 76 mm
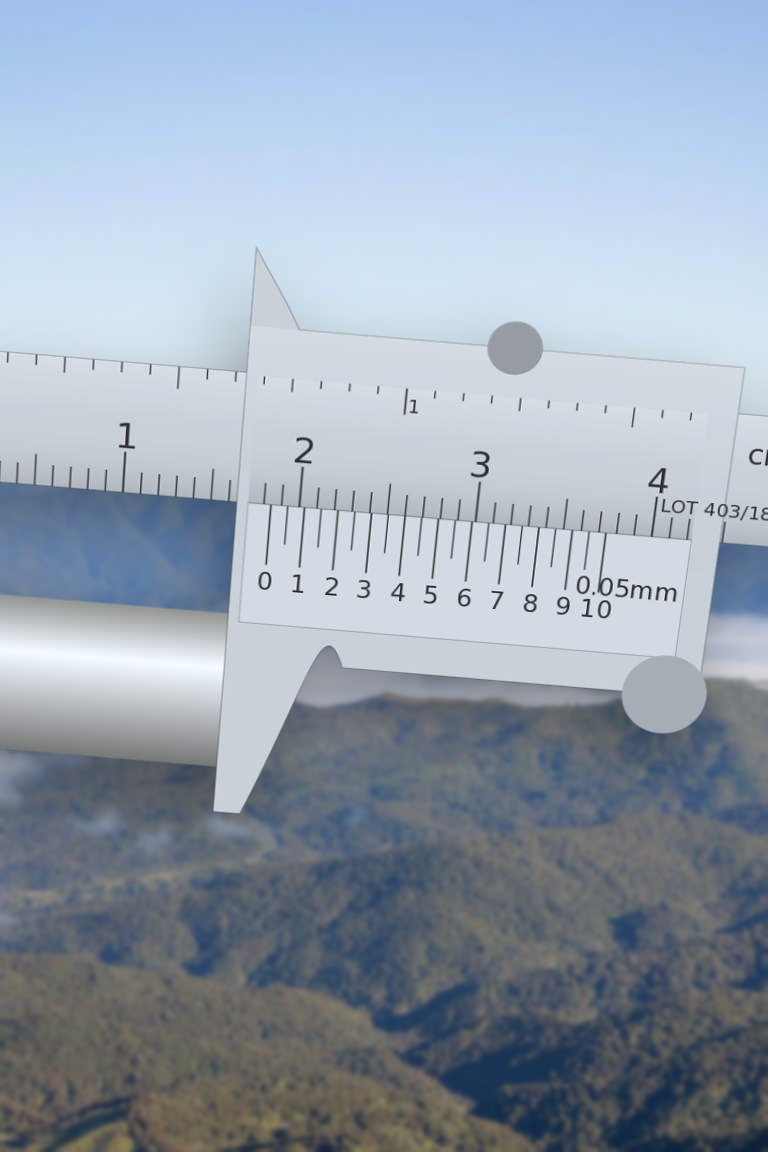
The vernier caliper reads 18.4 mm
